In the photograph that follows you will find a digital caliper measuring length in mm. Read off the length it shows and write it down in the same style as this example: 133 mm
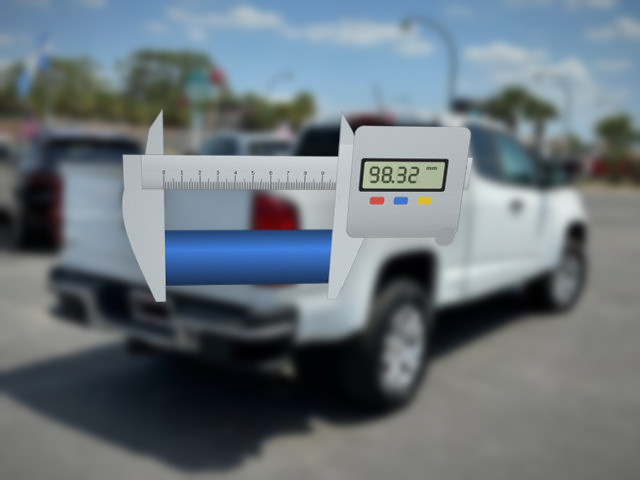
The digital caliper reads 98.32 mm
